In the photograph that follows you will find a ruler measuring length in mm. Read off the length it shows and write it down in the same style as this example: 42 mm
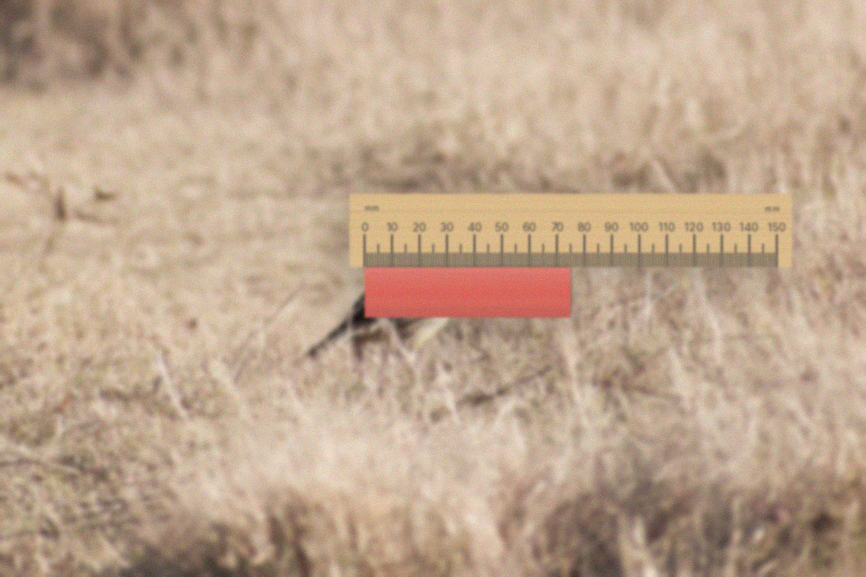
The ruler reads 75 mm
